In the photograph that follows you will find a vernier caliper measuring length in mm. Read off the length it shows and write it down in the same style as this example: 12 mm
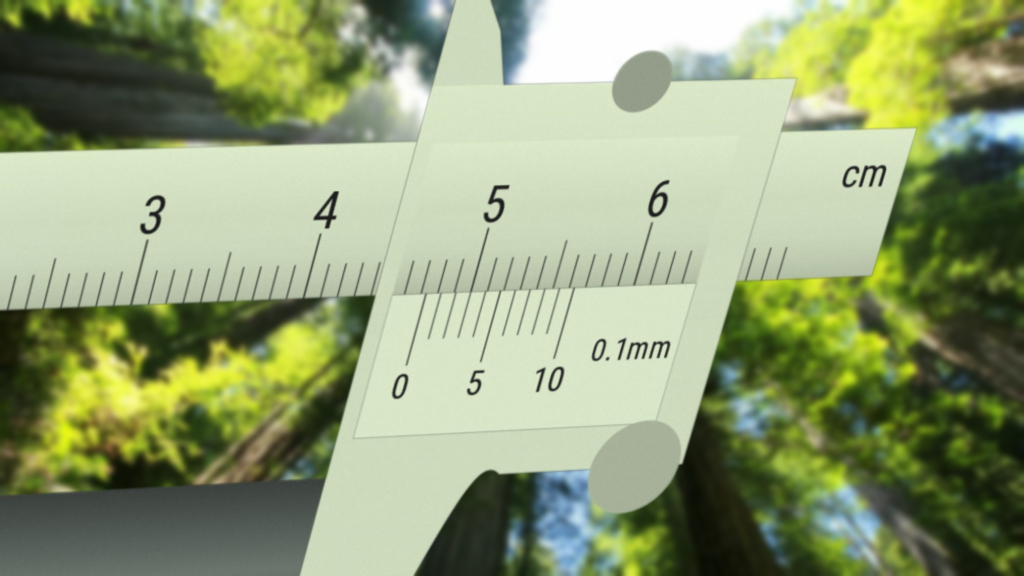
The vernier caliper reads 47.3 mm
